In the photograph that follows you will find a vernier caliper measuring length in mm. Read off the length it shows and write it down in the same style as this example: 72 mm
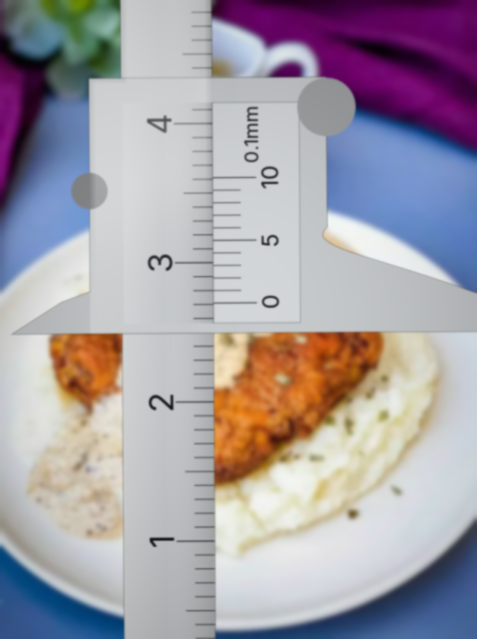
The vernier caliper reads 27.1 mm
